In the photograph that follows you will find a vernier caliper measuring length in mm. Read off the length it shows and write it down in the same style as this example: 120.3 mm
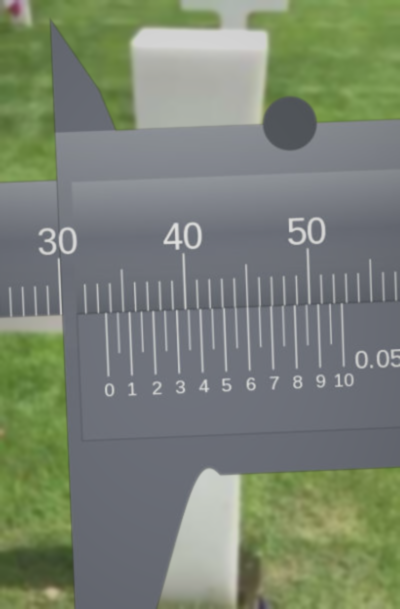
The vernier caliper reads 33.6 mm
